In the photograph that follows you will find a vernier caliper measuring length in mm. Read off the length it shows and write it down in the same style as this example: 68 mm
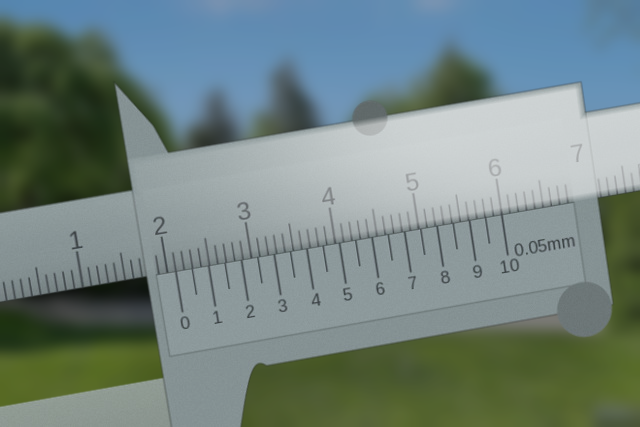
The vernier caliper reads 21.0 mm
